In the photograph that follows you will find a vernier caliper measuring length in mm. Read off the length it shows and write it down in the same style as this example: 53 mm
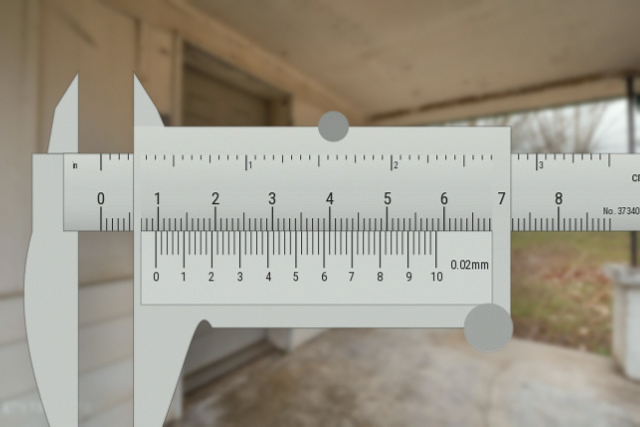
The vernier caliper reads 9.6 mm
